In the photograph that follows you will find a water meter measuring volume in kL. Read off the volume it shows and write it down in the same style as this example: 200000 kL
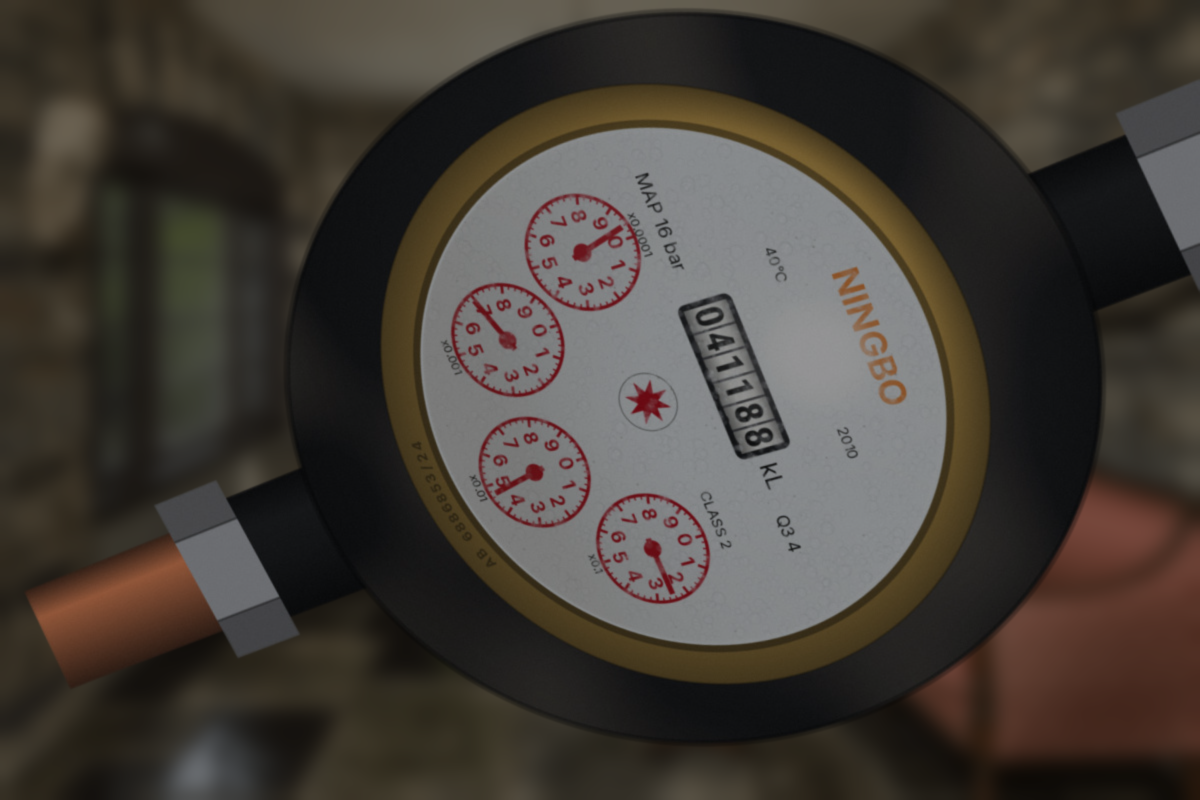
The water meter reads 41188.2469 kL
